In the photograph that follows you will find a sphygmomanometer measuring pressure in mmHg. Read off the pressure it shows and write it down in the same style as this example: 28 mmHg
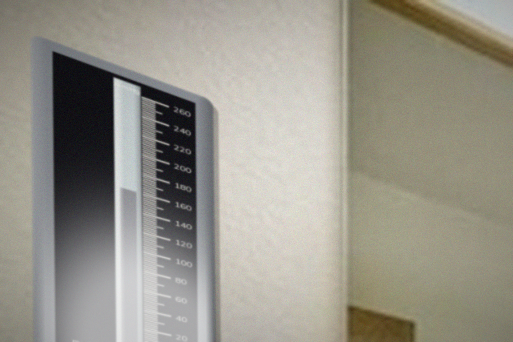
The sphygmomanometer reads 160 mmHg
